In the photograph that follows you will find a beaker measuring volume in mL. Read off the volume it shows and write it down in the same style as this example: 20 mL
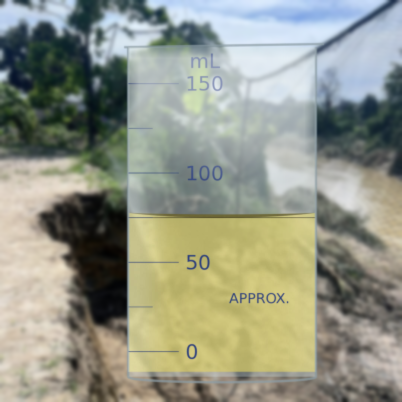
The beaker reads 75 mL
